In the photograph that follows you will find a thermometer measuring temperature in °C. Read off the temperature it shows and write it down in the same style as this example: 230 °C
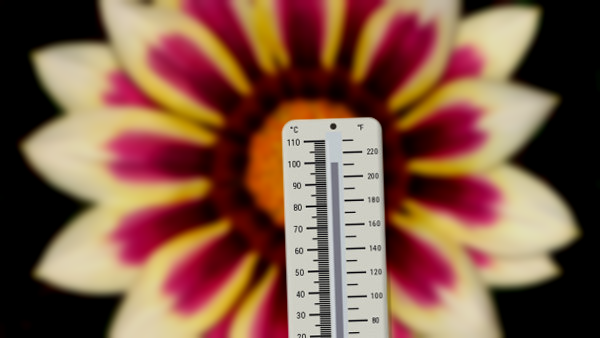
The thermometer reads 100 °C
